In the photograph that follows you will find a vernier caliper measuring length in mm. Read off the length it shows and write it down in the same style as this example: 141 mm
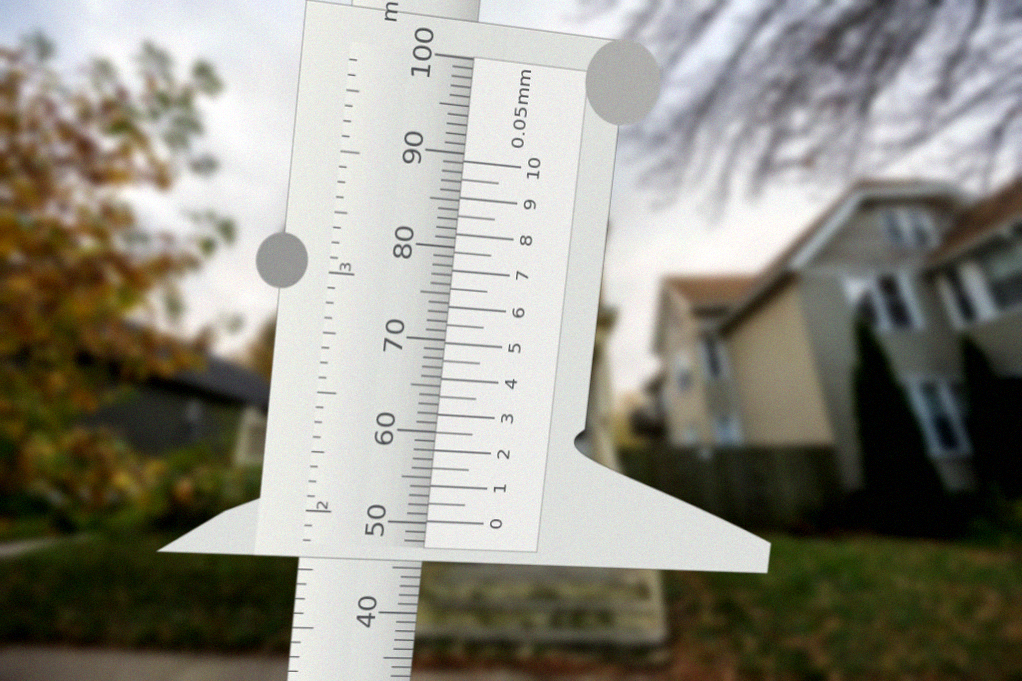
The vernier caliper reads 50.2 mm
